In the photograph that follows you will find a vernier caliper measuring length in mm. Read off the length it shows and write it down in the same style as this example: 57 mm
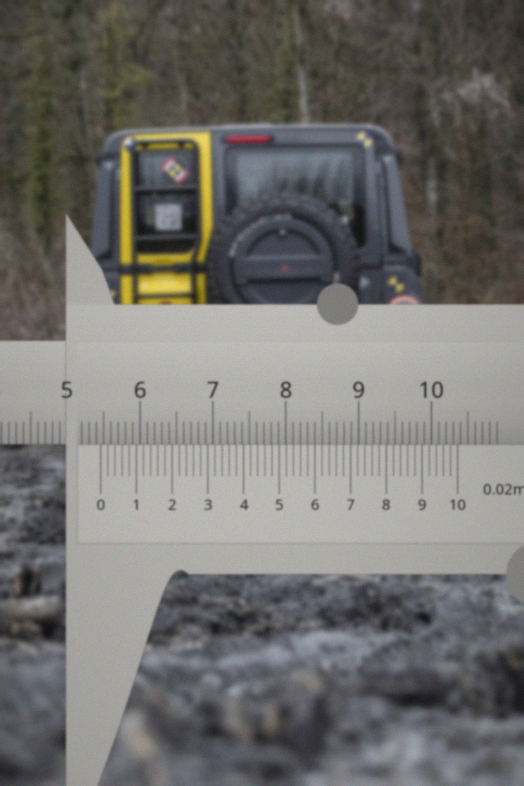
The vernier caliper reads 54.6 mm
